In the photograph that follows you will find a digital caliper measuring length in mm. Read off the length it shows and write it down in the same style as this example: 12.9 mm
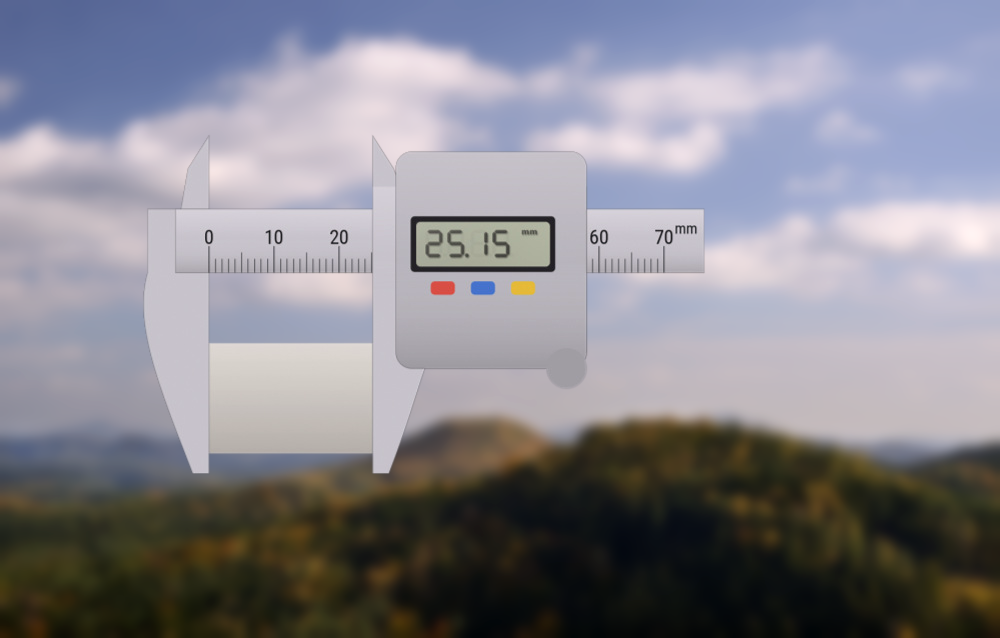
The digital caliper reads 25.15 mm
